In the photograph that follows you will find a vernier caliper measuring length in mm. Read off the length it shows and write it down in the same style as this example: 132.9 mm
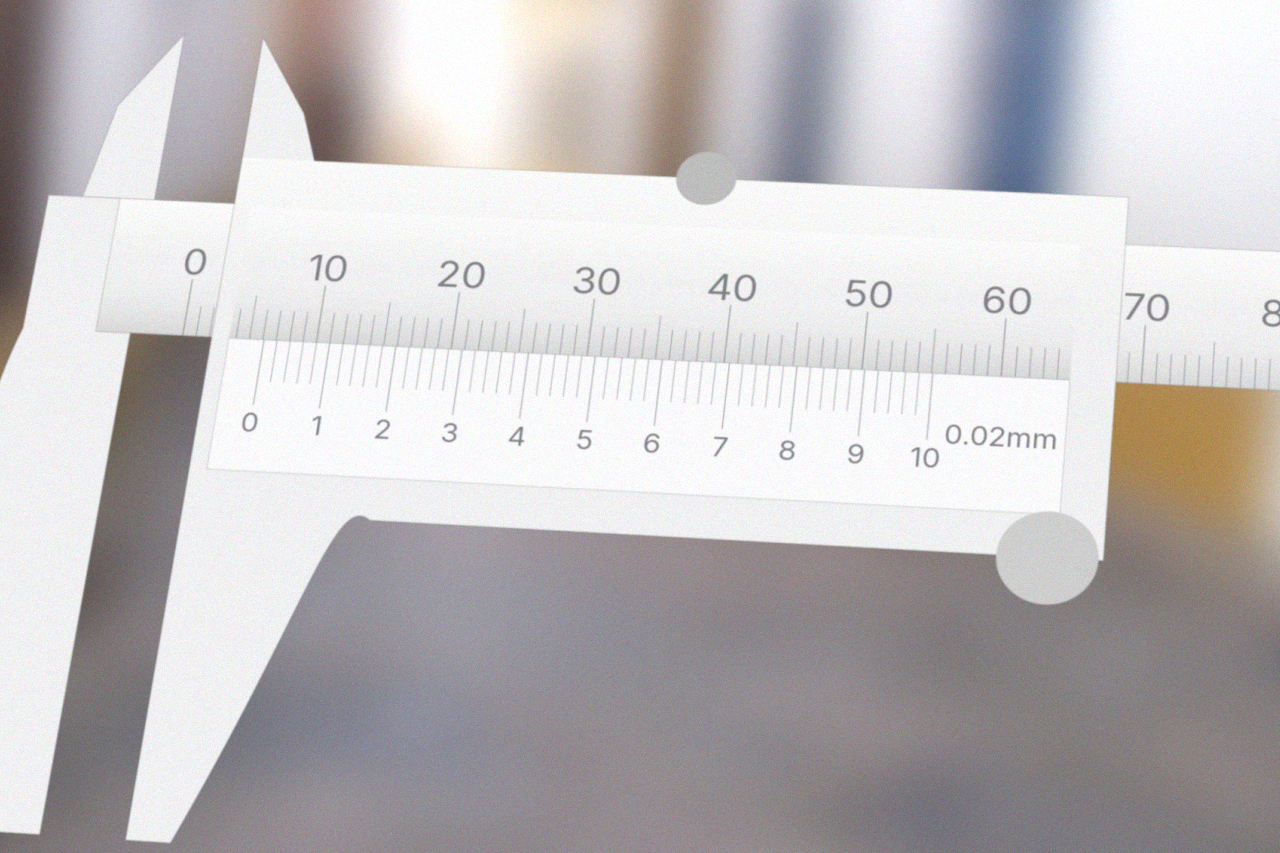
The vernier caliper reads 6.1 mm
